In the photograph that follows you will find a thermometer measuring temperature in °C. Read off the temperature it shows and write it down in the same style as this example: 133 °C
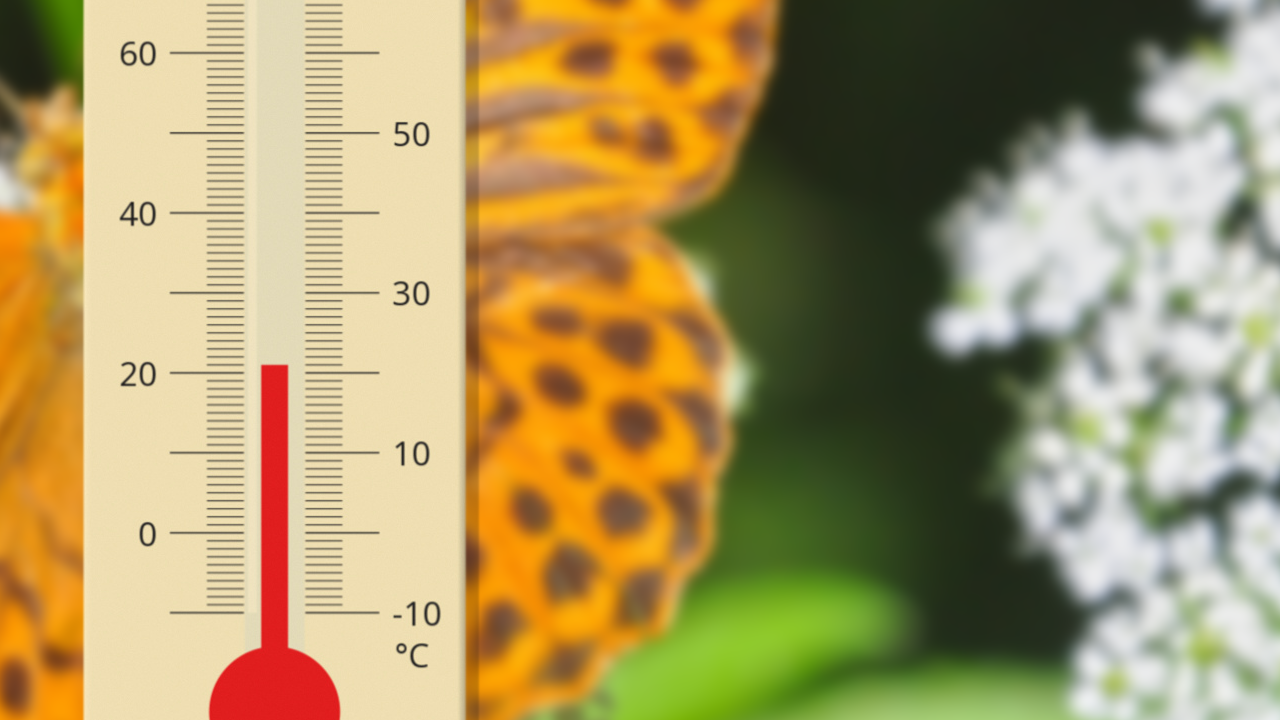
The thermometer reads 21 °C
